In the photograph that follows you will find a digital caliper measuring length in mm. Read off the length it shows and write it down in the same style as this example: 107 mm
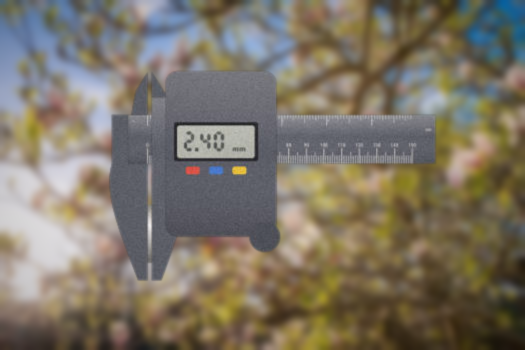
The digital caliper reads 2.40 mm
